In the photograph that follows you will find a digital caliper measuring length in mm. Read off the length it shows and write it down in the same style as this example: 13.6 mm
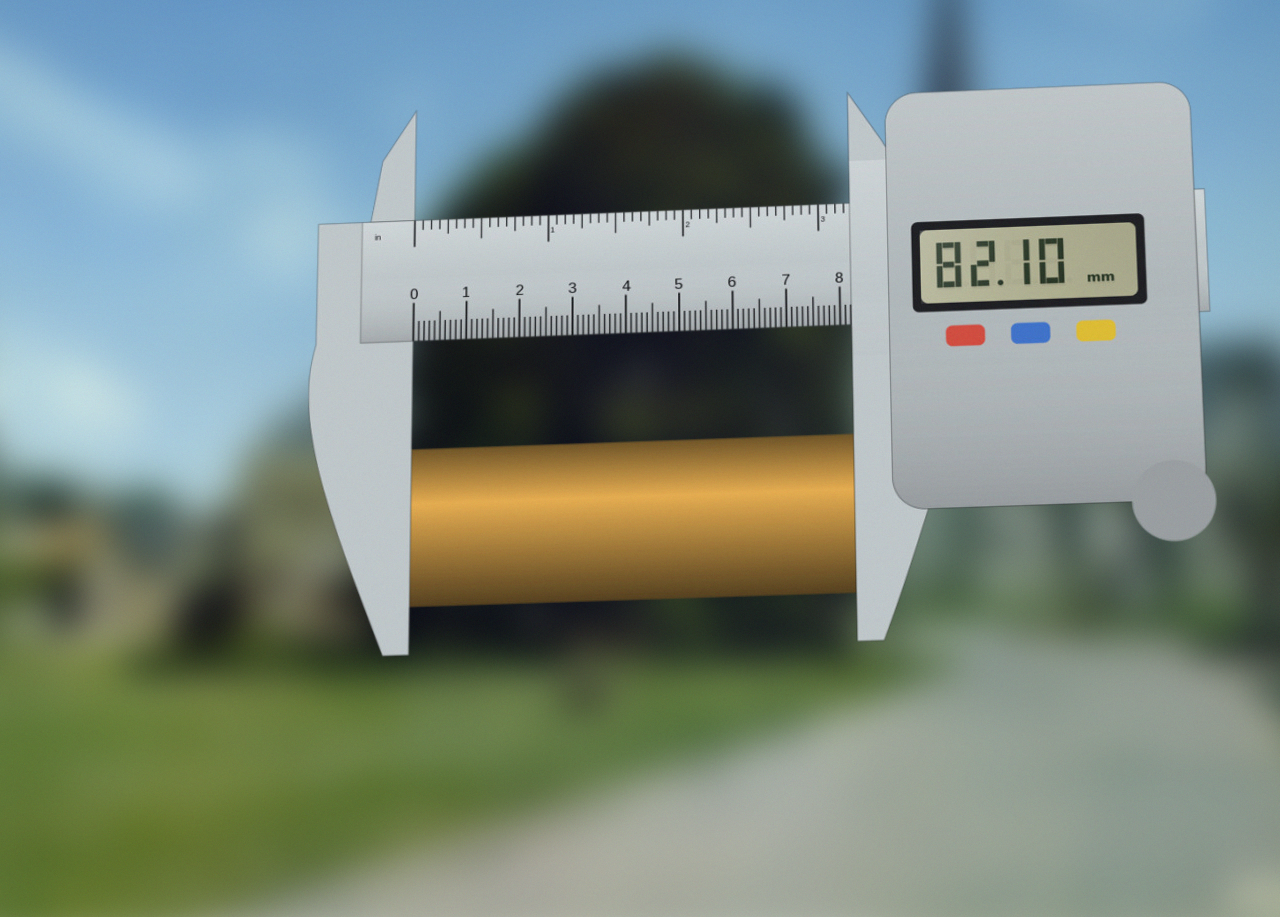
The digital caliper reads 82.10 mm
